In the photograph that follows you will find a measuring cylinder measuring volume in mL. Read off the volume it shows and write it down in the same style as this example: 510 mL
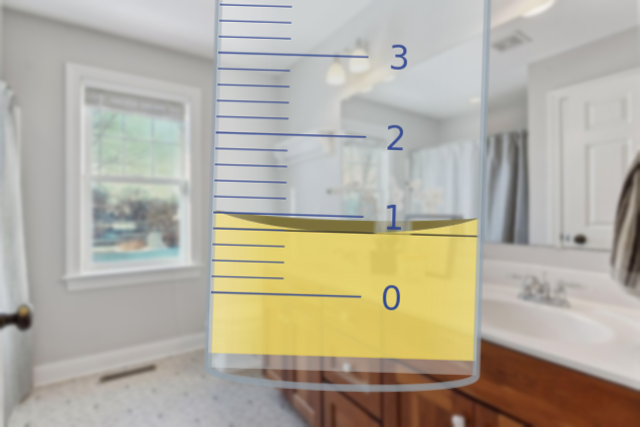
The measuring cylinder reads 0.8 mL
